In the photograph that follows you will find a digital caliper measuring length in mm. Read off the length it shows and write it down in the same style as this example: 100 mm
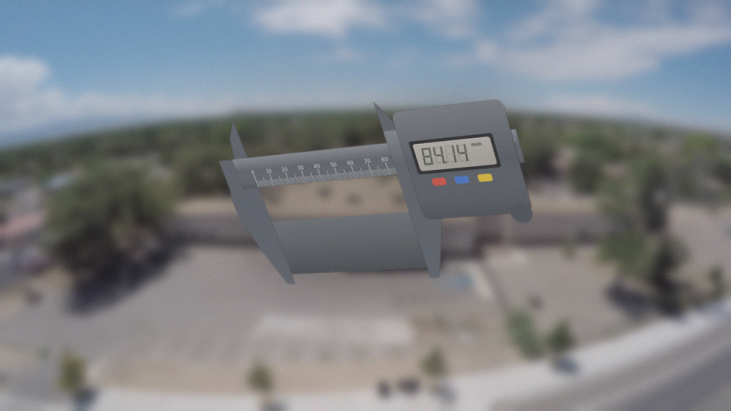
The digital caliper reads 84.14 mm
